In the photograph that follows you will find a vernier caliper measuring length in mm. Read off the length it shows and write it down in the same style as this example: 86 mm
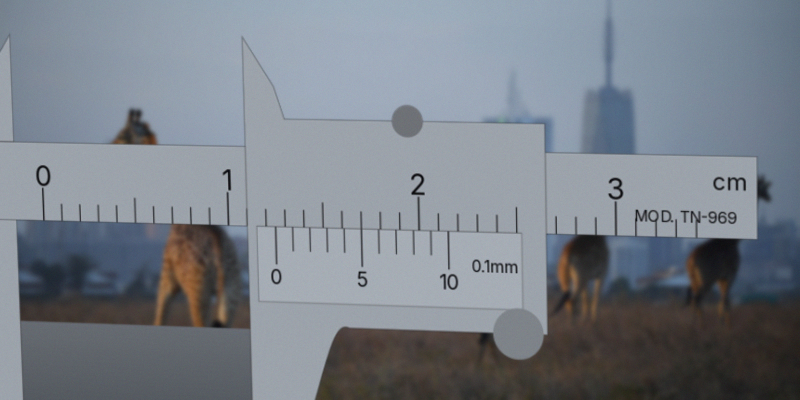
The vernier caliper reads 12.5 mm
